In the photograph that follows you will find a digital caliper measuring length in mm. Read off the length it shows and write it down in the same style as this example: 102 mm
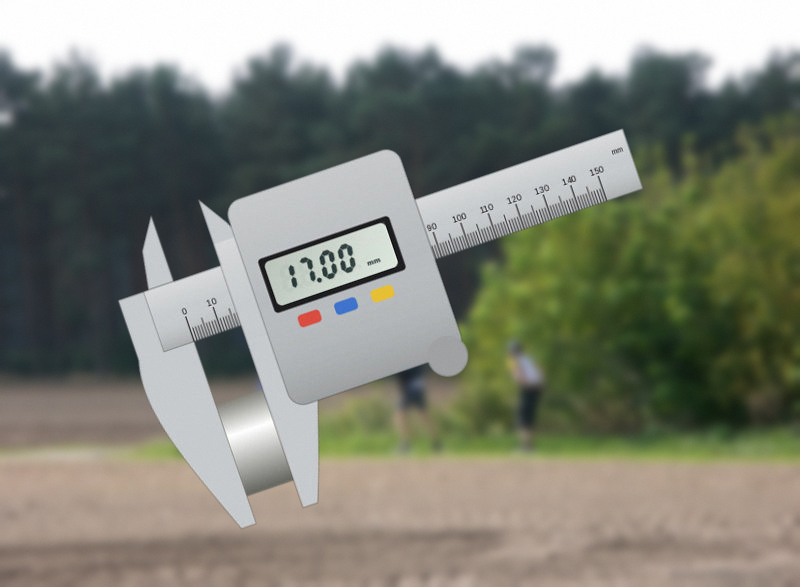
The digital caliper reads 17.00 mm
